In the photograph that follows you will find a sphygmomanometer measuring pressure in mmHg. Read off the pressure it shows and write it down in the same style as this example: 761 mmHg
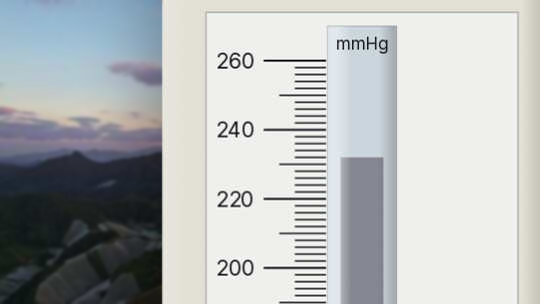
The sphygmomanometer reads 232 mmHg
